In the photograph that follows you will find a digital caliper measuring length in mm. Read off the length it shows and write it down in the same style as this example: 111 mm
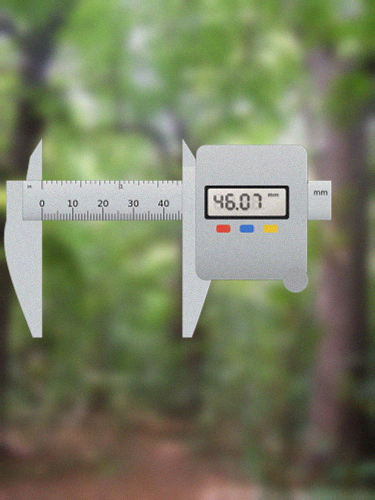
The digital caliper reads 46.07 mm
